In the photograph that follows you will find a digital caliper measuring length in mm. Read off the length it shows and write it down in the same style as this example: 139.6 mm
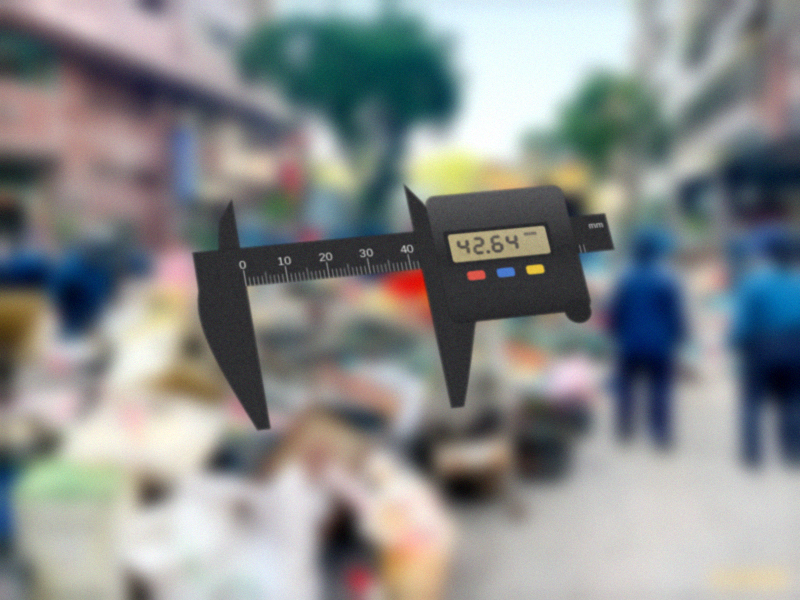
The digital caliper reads 42.64 mm
